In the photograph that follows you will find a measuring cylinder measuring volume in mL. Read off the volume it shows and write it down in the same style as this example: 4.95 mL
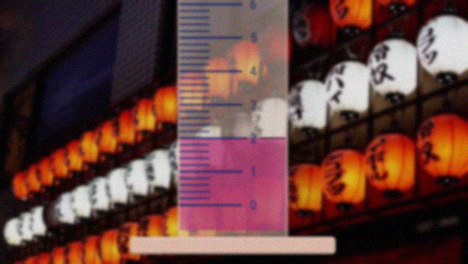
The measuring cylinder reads 2 mL
